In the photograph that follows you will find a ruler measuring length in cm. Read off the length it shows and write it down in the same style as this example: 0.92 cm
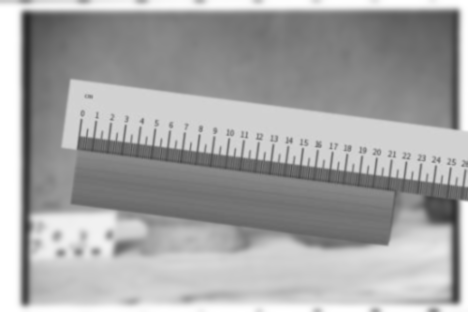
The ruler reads 21.5 cm
